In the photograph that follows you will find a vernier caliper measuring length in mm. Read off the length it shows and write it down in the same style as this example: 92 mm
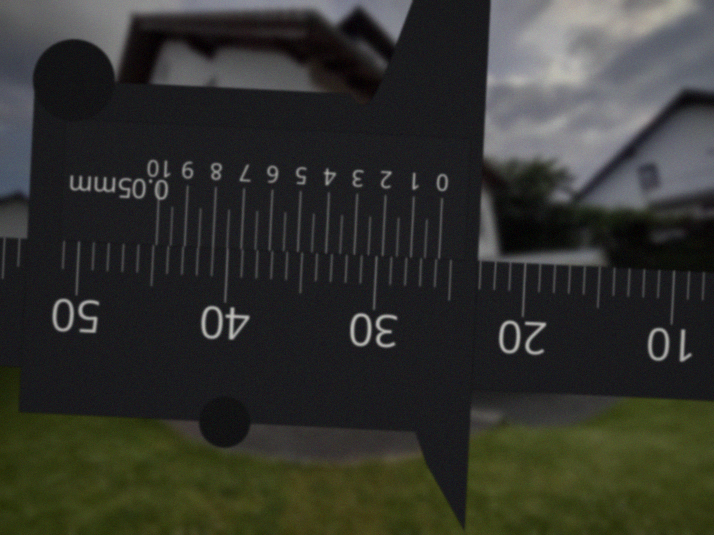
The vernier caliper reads 25.8 mm
